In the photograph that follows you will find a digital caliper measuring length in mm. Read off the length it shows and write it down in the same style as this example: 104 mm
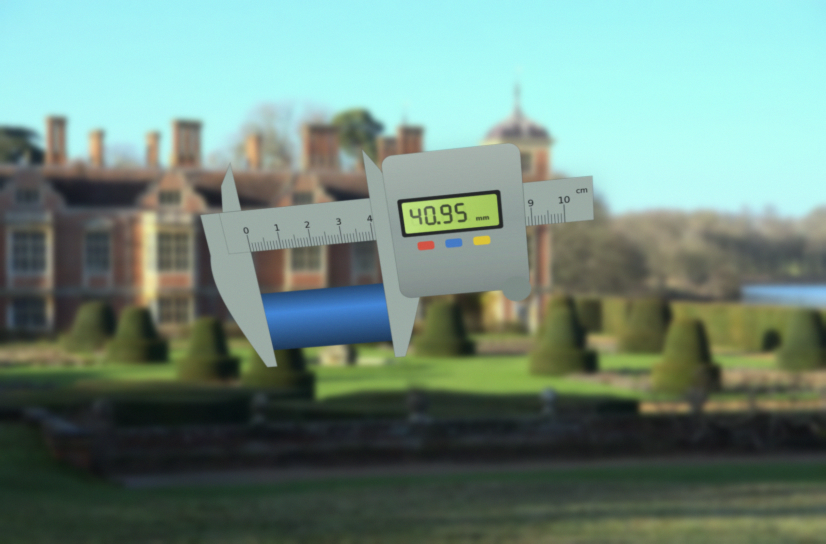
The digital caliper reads 40.95 mm
